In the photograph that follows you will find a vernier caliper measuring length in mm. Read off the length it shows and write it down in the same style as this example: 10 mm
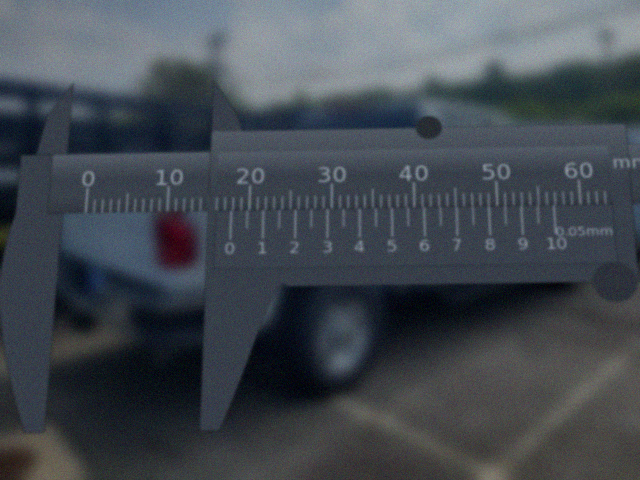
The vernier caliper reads 17.8 mm
